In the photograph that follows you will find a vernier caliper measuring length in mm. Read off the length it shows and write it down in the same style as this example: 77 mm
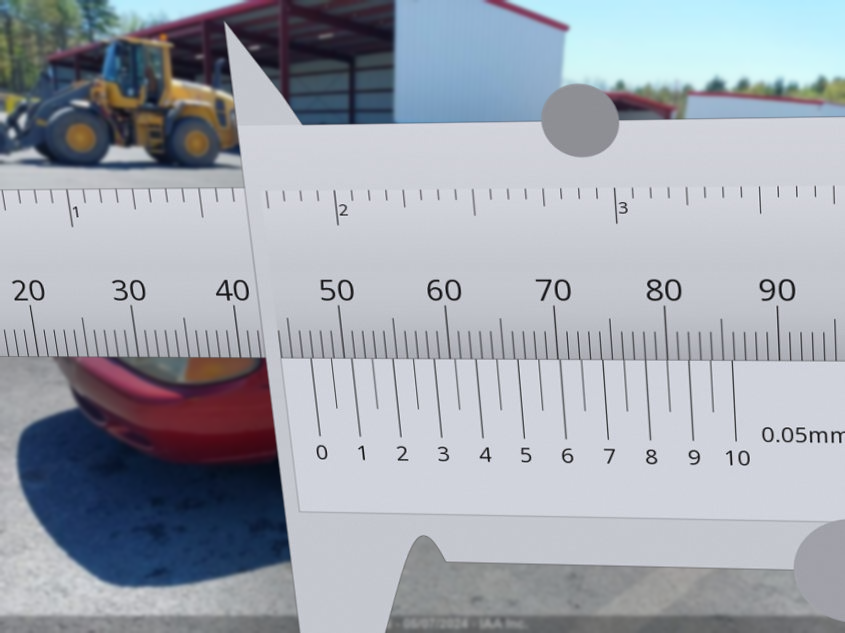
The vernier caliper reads 46.8 mm
